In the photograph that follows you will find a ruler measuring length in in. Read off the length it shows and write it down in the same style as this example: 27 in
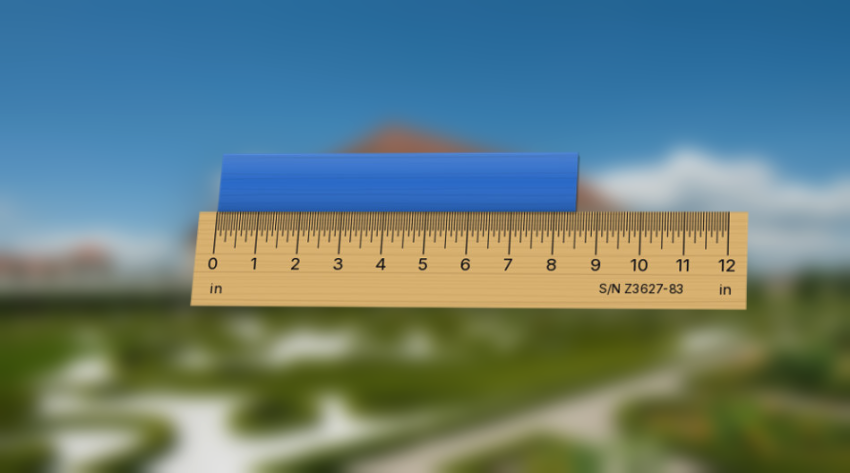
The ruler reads 8.5 in
